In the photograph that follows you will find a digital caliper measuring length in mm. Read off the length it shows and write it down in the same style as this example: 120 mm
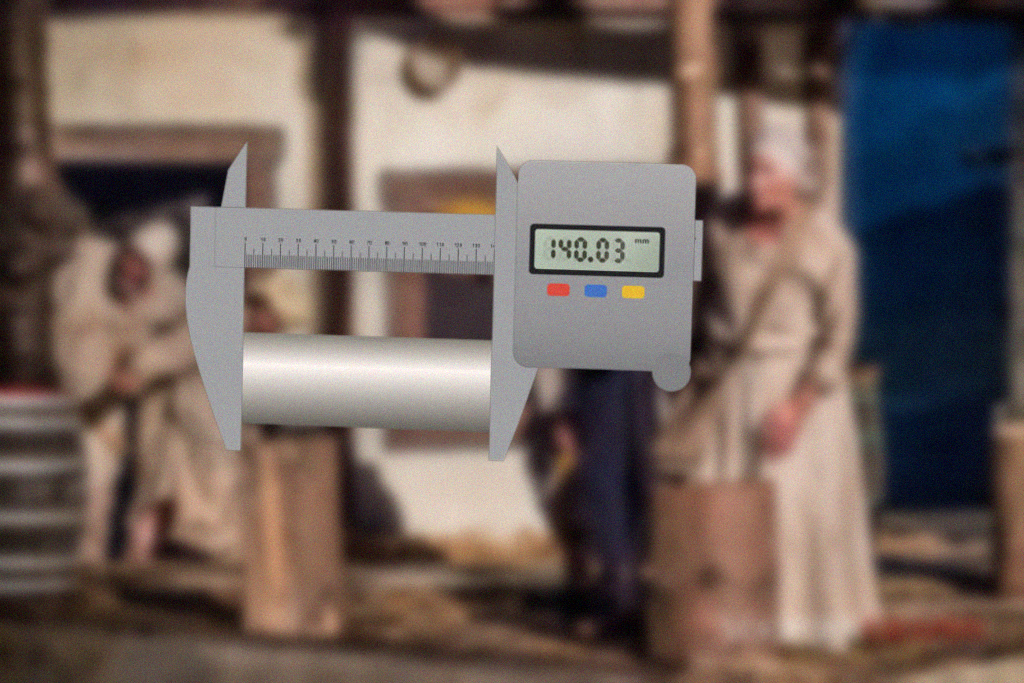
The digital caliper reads 140.03 mm
